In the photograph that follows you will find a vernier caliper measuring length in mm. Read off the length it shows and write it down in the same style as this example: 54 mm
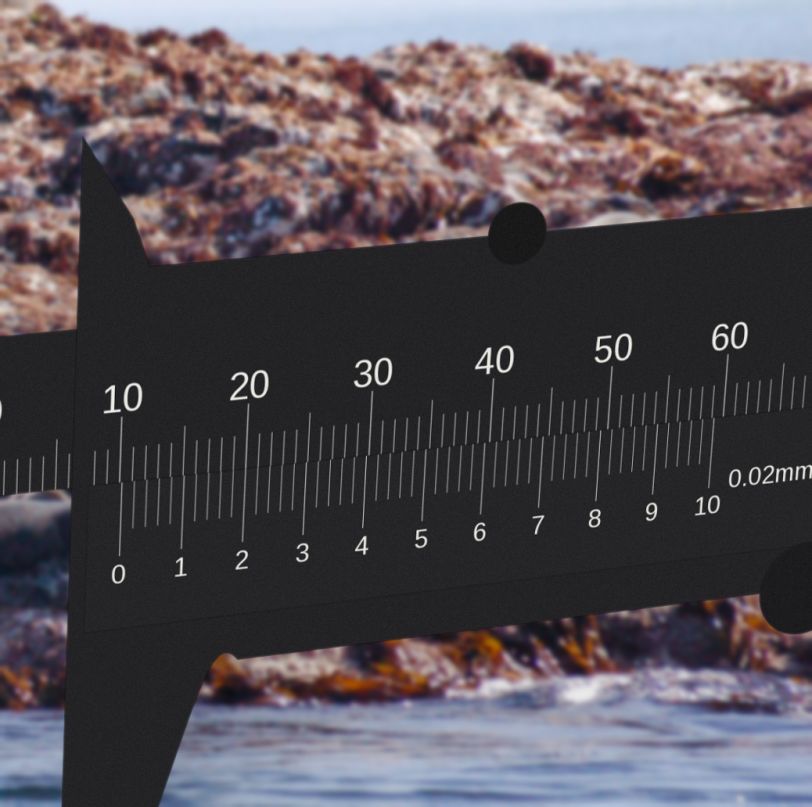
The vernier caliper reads 10.2 mm
